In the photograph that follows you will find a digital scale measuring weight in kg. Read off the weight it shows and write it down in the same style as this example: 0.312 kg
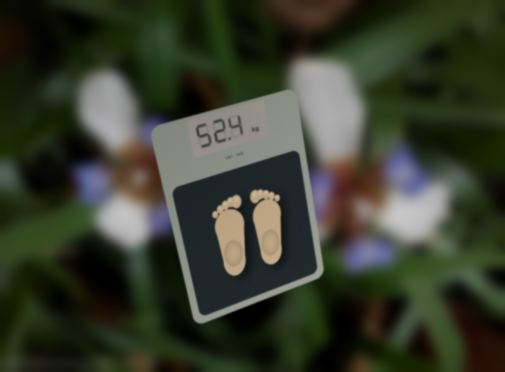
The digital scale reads 52.4 kg
